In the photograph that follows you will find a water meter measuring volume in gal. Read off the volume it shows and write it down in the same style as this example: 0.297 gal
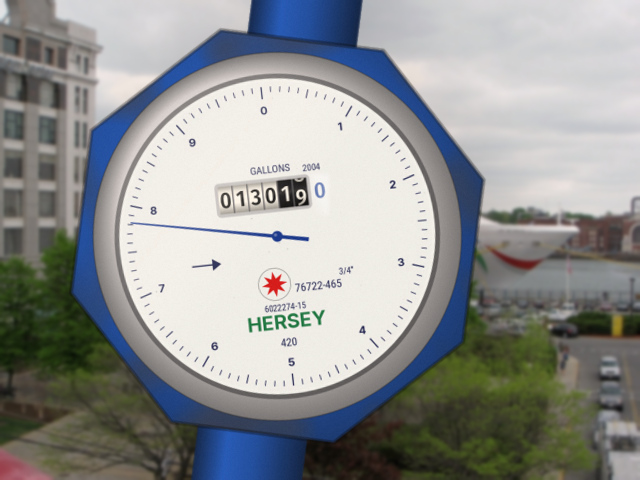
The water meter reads 130187.8 gal
